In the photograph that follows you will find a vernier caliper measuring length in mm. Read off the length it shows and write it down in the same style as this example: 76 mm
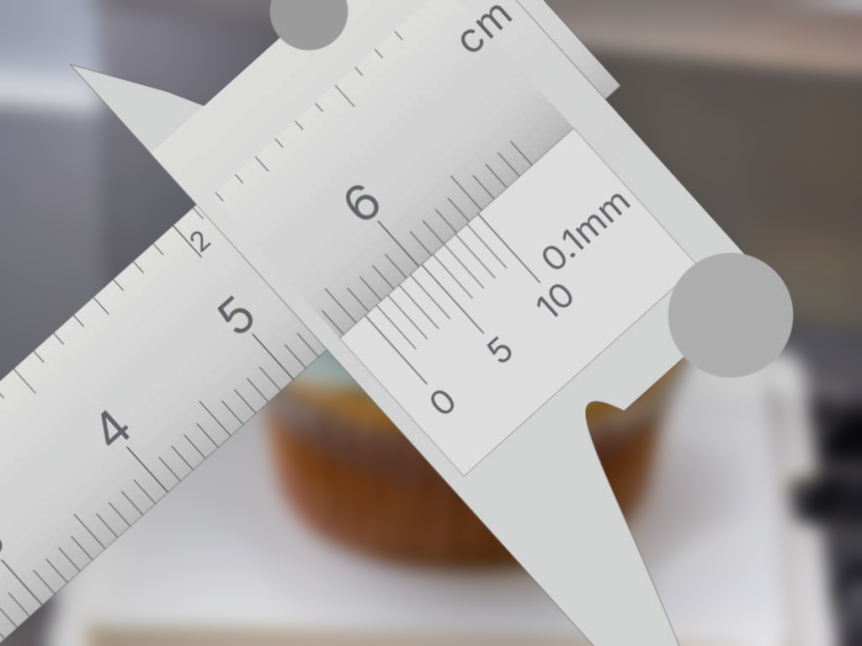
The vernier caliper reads 55.7 mm
